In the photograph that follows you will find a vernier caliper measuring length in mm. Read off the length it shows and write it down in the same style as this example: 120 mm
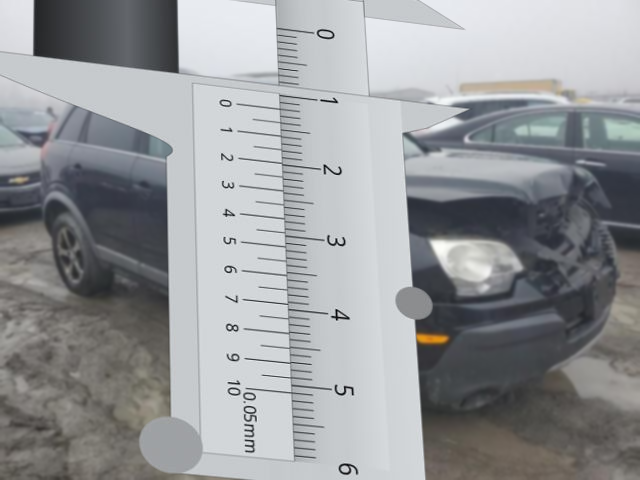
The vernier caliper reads 12.0 mm
